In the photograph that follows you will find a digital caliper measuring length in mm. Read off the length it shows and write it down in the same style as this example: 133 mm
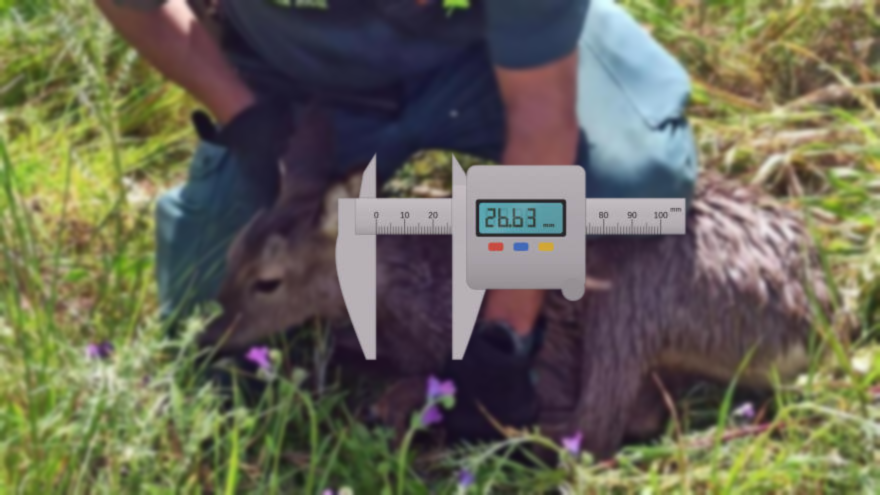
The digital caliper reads 26.63 mm
